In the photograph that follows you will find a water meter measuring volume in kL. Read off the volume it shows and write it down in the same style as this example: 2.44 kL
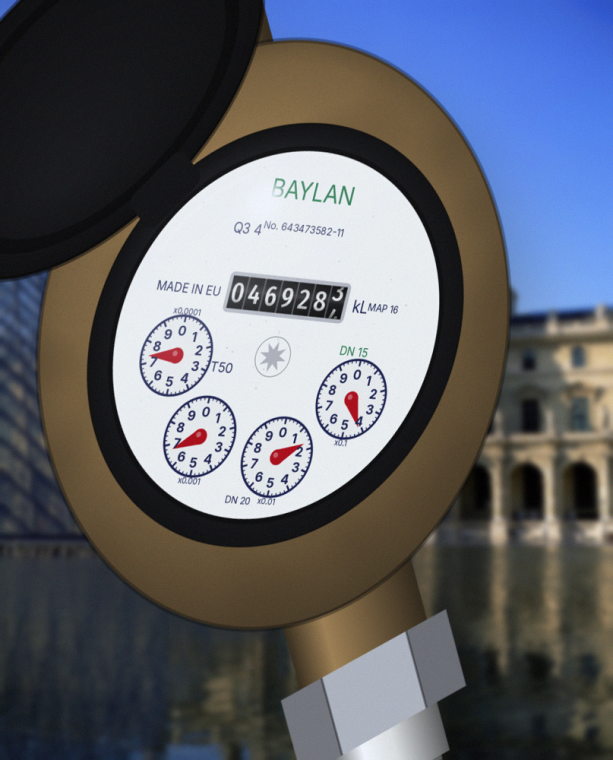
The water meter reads 469283.4167 kL
